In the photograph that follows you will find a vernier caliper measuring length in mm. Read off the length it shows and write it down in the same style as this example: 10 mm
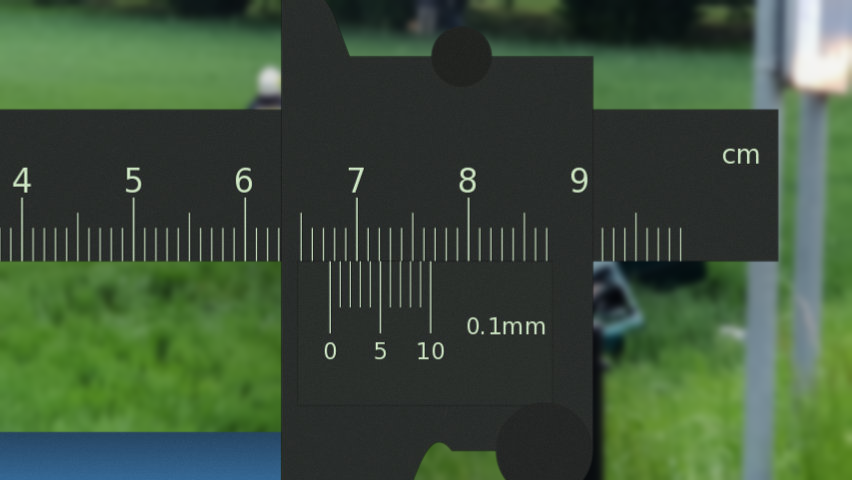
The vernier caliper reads 67.6 mm
